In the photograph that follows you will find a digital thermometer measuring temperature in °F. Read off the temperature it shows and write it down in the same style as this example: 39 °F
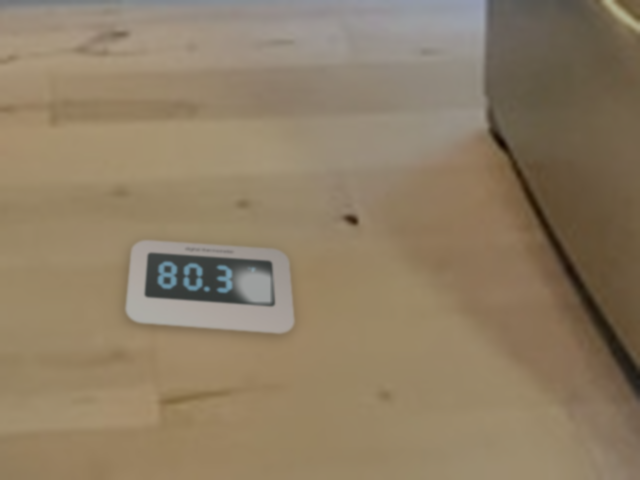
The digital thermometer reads 80.3 °F
